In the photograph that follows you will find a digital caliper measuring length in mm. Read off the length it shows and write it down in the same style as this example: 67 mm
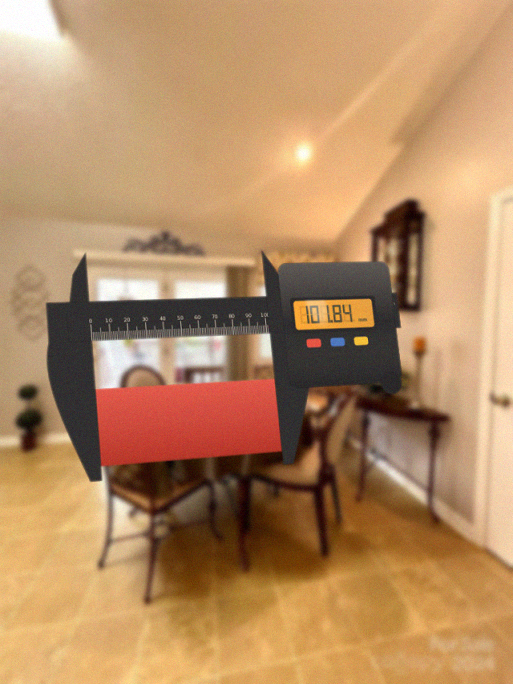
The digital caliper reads 101.84 mm
